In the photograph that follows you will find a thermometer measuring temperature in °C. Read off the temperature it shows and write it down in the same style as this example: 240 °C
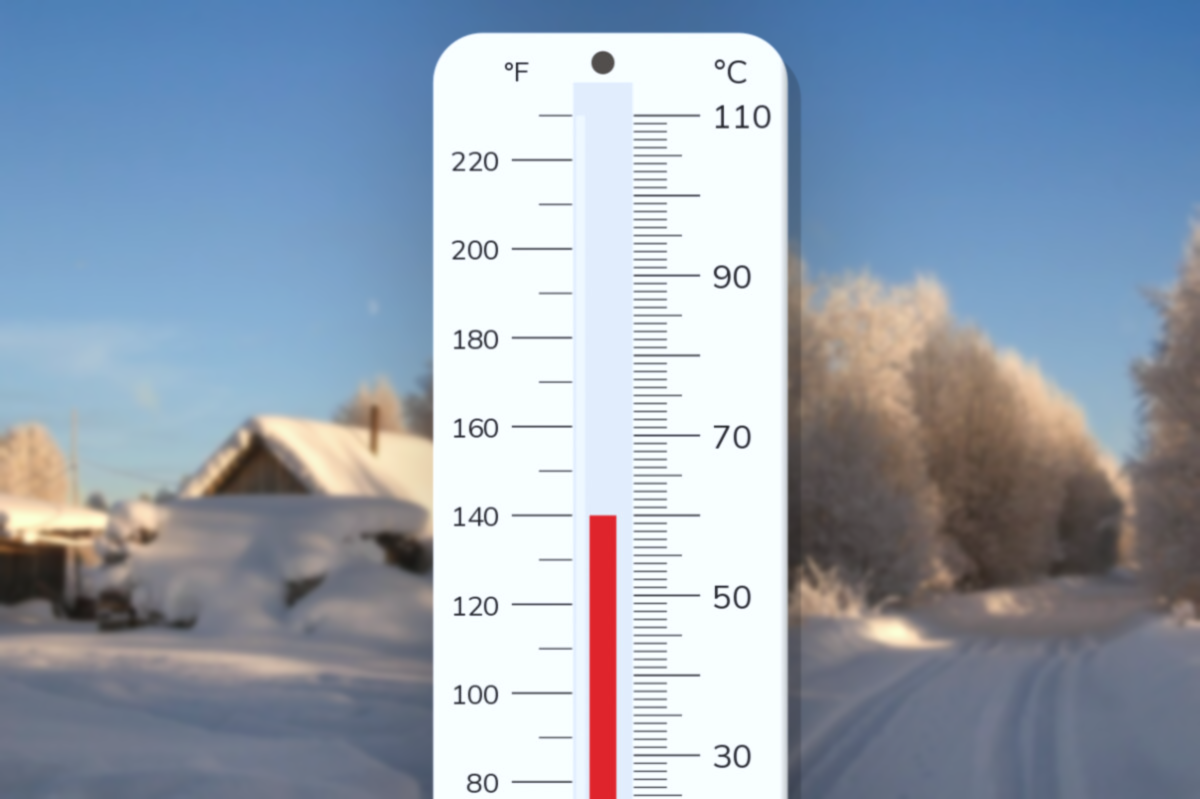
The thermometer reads 60 °C
